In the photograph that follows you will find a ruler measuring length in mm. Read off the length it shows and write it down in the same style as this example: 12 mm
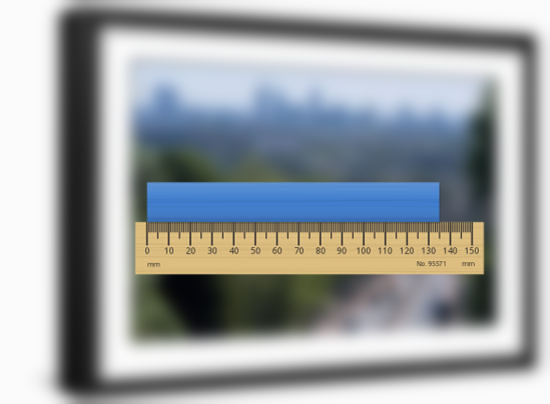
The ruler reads 135 mm
